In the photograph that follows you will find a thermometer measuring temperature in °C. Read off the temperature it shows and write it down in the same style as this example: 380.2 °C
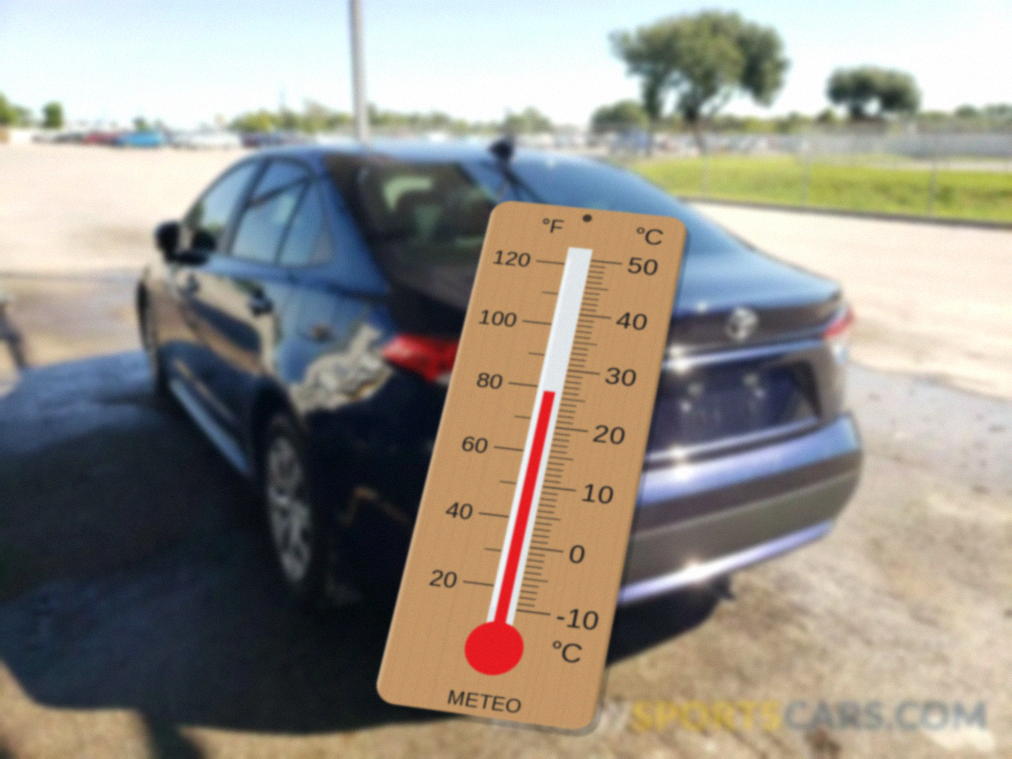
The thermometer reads 26 °C
